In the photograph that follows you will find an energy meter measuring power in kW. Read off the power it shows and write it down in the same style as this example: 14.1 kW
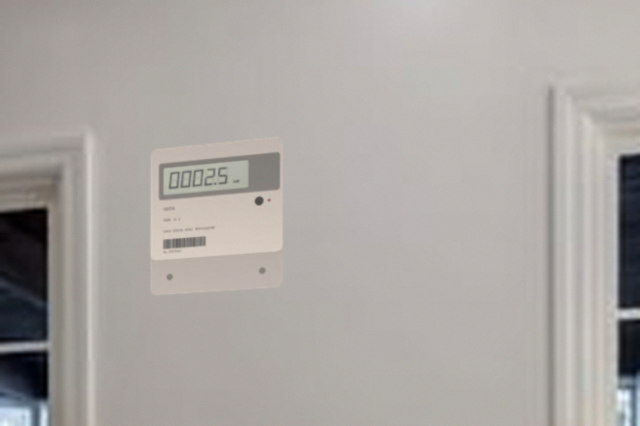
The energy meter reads 2.5 kW
